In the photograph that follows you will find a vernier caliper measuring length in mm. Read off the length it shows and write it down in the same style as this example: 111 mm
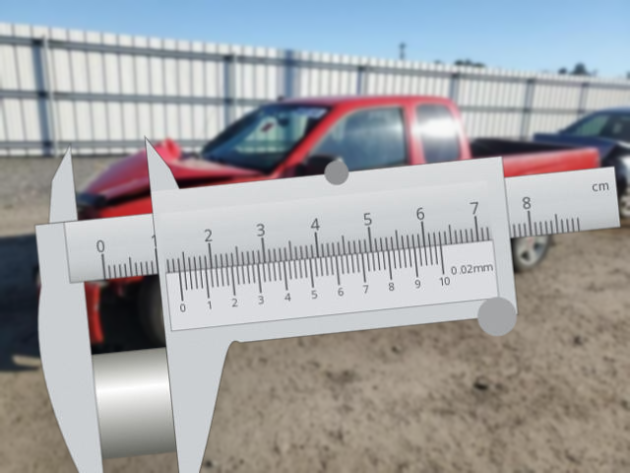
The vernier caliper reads 14.0 mm
